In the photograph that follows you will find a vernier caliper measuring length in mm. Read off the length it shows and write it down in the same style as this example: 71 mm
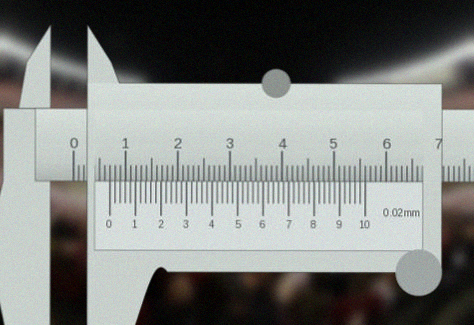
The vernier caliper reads 7.0 mm
